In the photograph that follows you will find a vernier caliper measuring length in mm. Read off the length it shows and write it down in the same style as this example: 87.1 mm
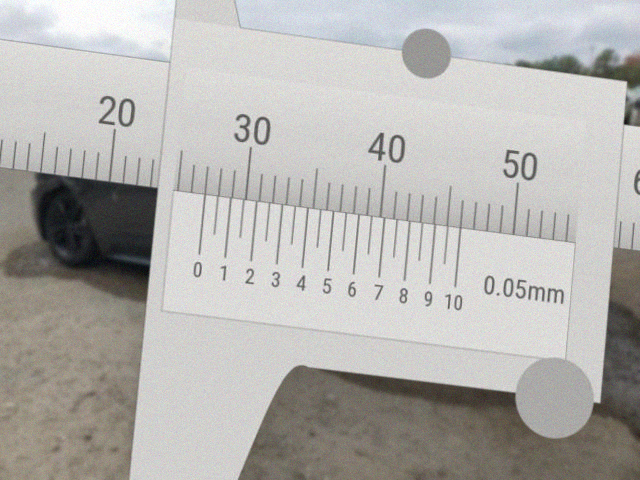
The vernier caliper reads 27.0 mm
